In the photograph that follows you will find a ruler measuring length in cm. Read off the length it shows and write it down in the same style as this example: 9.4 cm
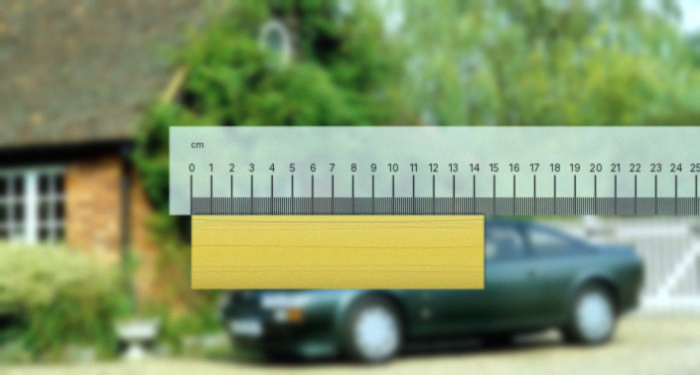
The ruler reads 14.5 cm
